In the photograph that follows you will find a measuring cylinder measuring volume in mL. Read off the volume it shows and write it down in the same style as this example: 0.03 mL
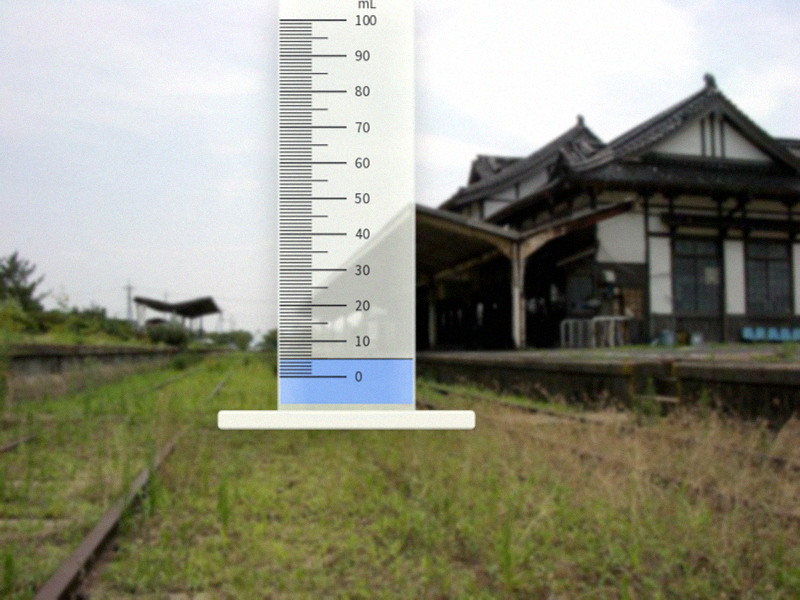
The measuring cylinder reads 5 mL
